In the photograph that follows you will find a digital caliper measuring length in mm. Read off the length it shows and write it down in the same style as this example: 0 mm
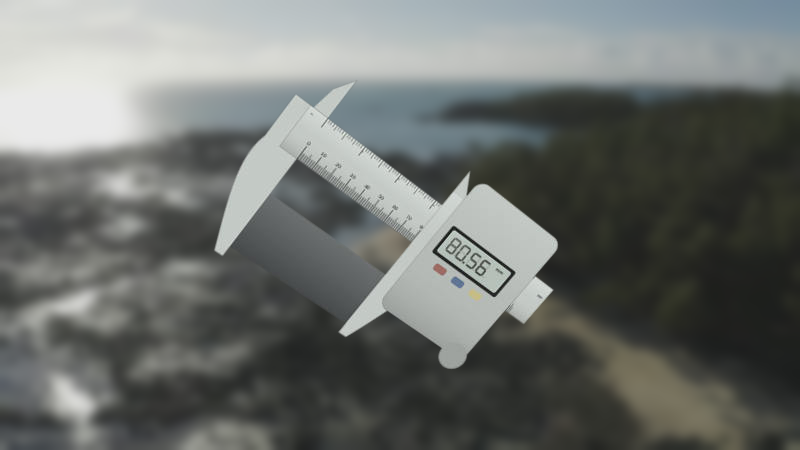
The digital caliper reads 80.56 mm
